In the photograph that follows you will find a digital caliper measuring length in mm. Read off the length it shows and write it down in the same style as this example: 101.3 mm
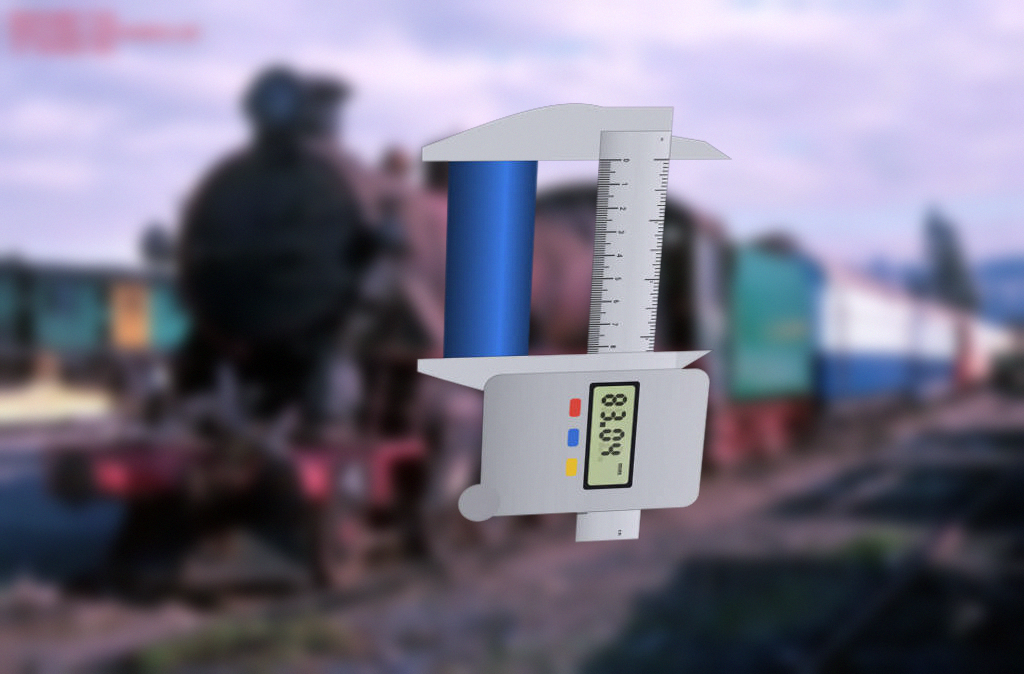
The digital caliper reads 83.04 mm
